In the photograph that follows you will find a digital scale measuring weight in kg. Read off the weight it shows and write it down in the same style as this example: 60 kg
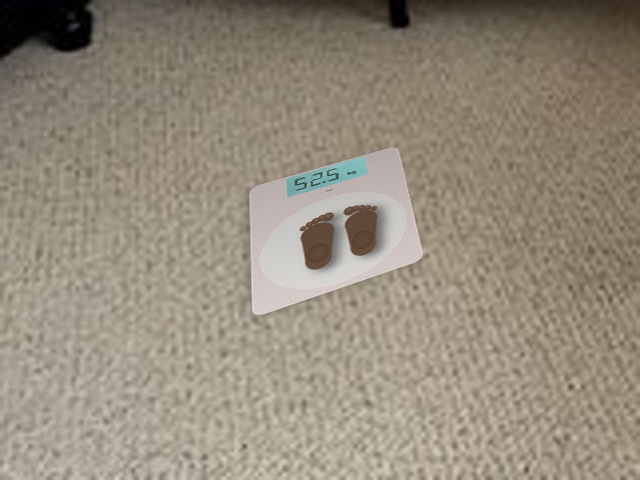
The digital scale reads 52.5 kg
